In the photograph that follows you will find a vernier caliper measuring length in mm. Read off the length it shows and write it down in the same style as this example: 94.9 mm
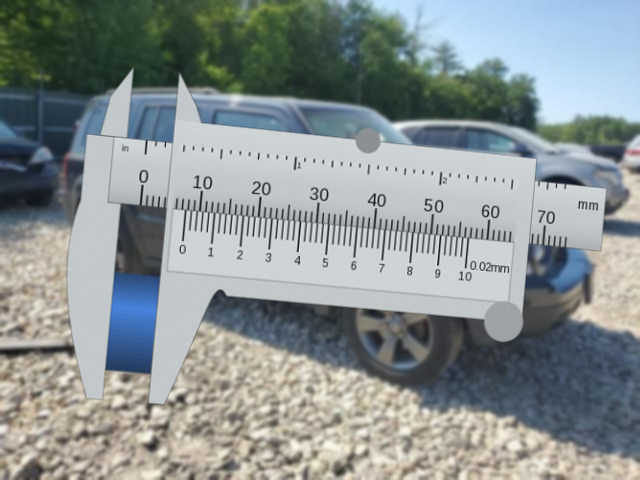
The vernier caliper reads 7.6 mm
